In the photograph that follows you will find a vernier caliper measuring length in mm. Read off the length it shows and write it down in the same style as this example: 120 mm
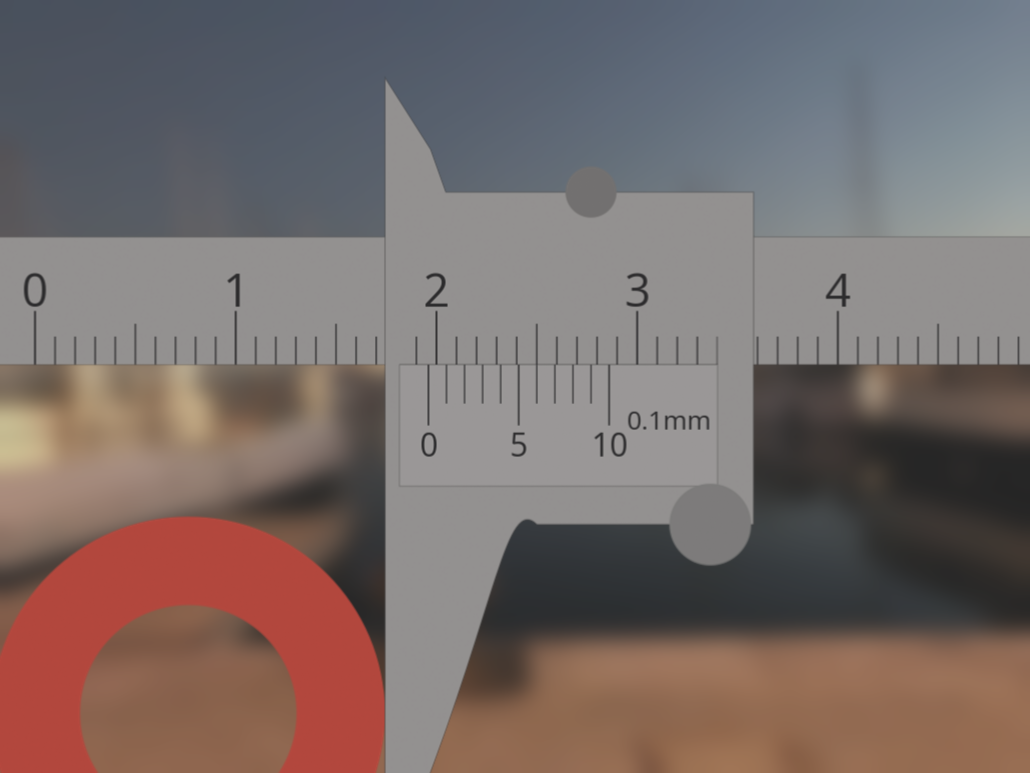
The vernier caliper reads 19.6 mm
